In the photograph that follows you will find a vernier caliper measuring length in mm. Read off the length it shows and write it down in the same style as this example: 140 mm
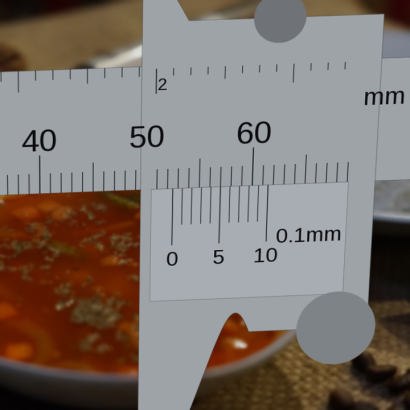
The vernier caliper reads 52.5 mm
